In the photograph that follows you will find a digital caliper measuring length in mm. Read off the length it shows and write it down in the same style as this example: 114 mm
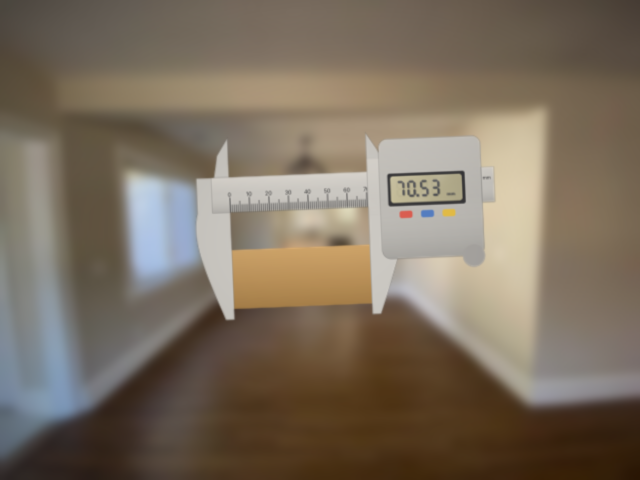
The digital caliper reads 70.53 mm
